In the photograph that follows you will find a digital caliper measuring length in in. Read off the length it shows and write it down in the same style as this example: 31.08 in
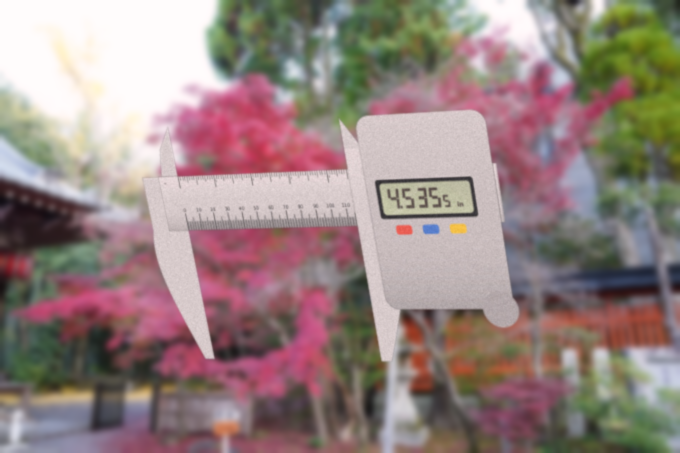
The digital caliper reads 4.5355 in
